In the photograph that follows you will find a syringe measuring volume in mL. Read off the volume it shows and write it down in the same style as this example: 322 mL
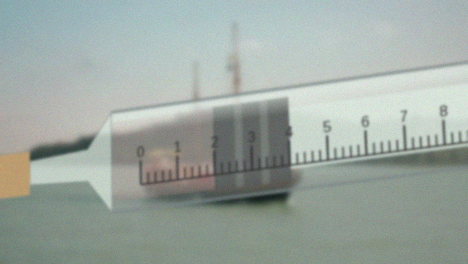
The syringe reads 2 mL
